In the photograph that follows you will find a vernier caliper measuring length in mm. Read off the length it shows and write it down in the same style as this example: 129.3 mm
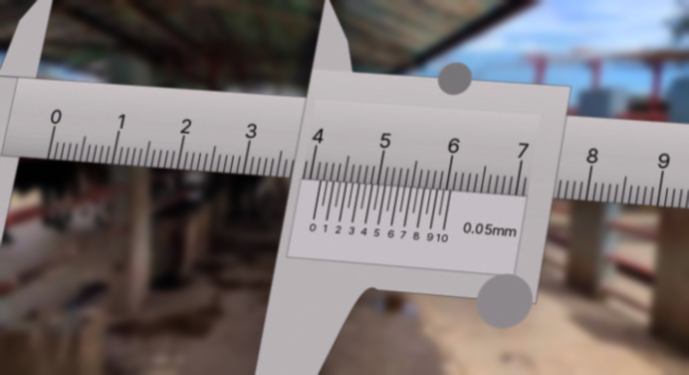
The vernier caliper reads 41.6 mm
